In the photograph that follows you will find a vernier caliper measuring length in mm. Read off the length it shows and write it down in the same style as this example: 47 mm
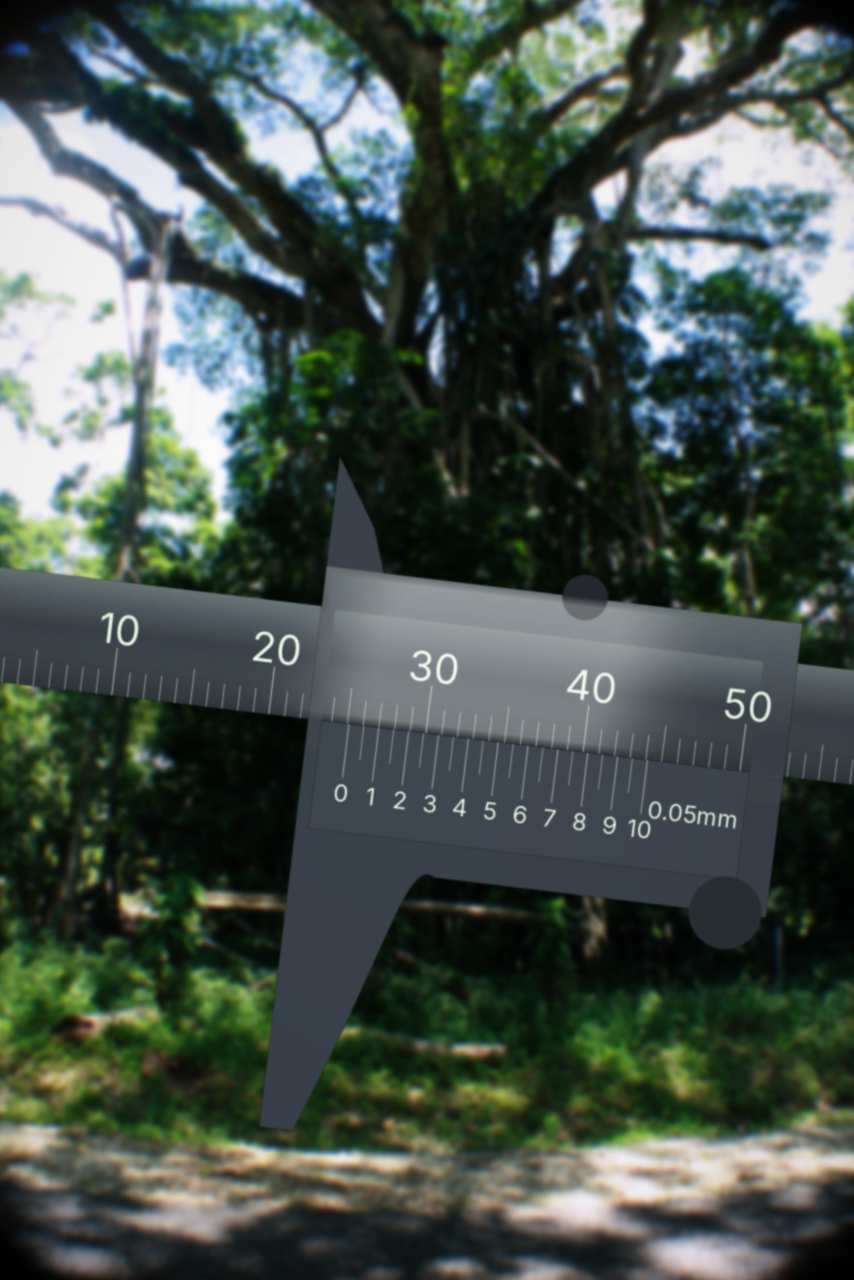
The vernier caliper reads 25.1 mm
